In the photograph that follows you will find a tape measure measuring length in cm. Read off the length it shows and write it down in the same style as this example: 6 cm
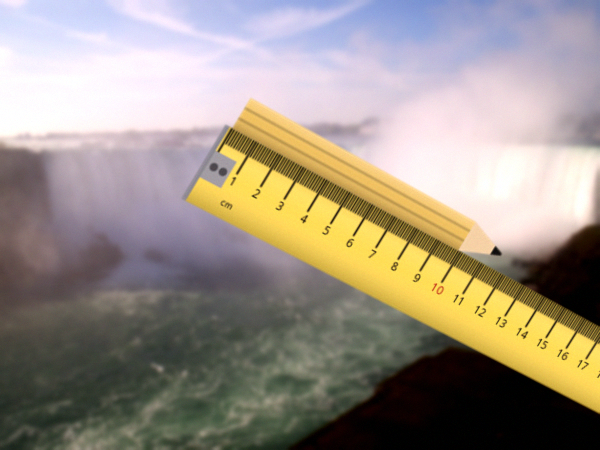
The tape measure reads 11.5 cm
